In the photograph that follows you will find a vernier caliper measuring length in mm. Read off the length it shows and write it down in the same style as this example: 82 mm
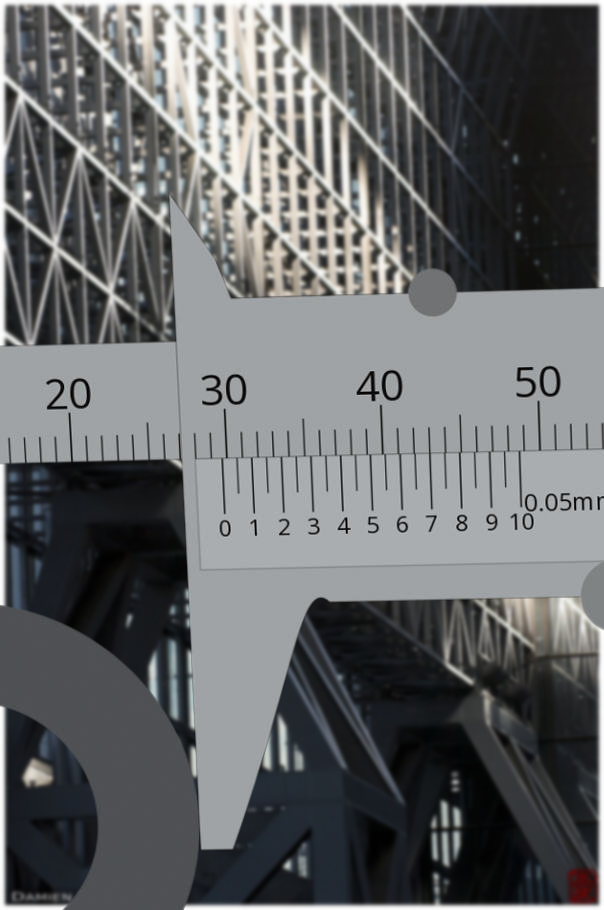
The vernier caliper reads 29.7 mm
